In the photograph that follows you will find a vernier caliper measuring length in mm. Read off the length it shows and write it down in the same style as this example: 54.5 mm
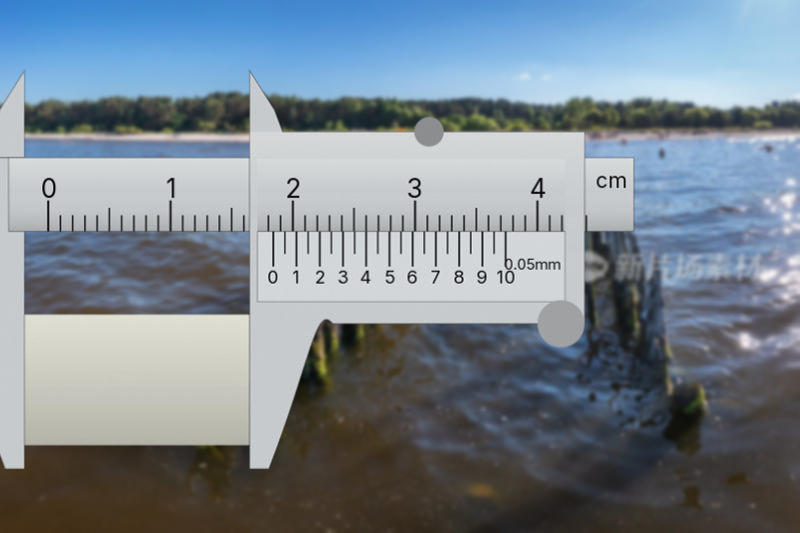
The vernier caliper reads 18.4 mm
